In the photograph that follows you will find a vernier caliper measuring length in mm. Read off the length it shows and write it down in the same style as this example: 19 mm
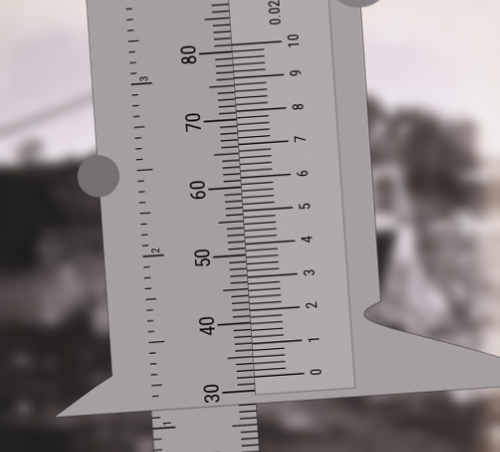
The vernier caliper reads 32.0 mm
